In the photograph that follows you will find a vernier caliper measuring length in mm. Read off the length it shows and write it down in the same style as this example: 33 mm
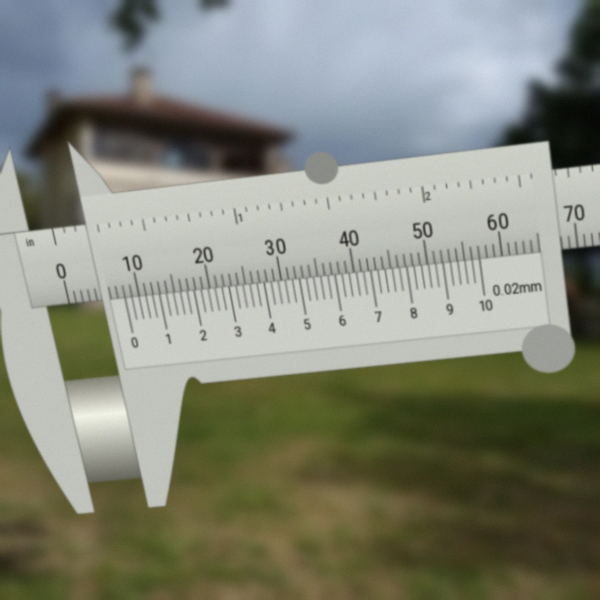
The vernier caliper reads 8.0 mm
